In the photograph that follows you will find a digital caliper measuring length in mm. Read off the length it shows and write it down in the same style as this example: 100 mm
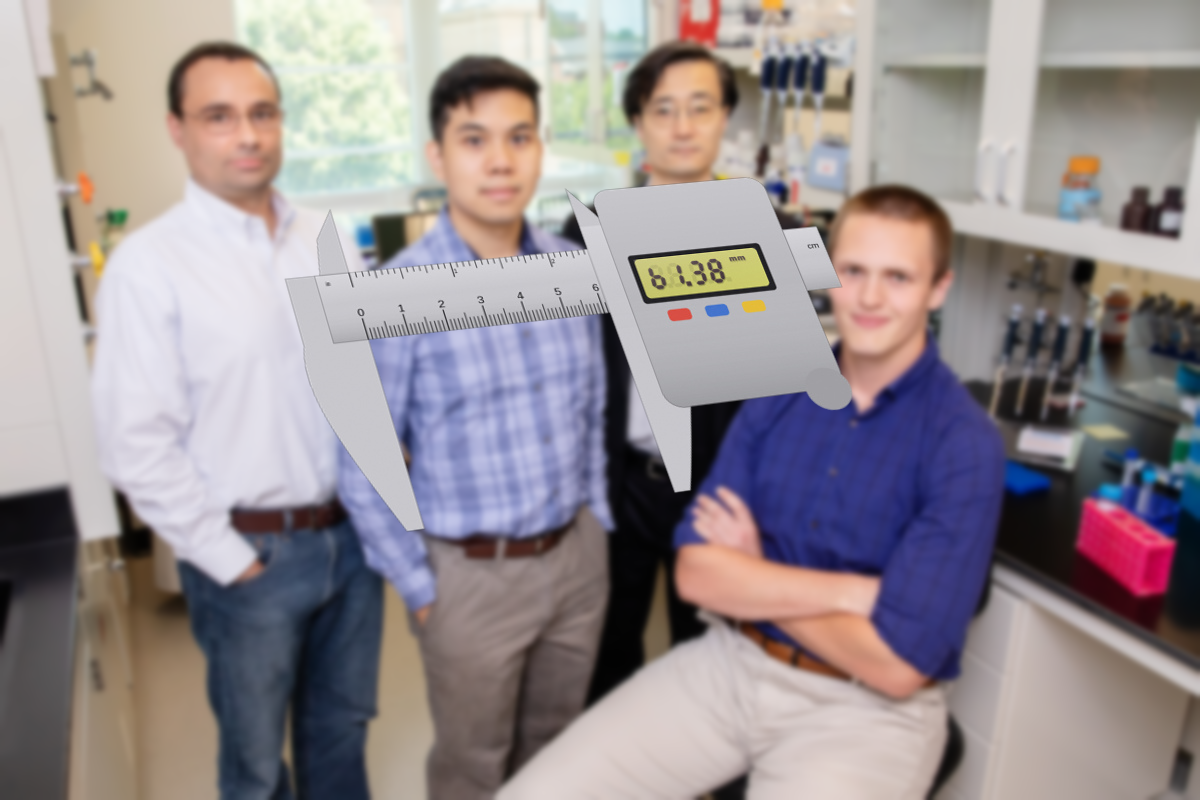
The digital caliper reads 61.38 mm
